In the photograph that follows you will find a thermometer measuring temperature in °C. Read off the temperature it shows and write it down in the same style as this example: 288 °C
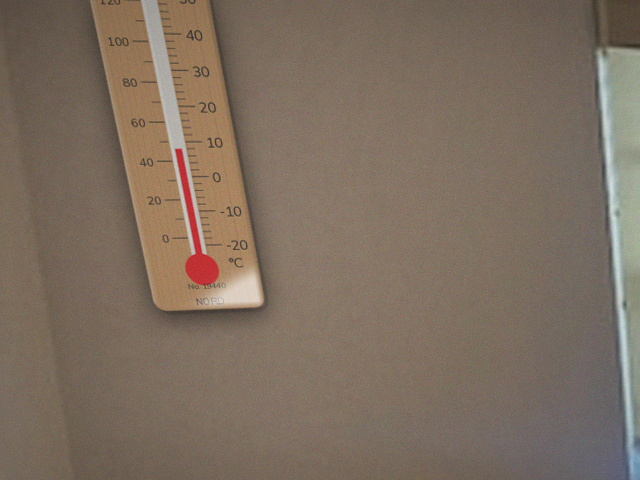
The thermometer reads 8 °C
